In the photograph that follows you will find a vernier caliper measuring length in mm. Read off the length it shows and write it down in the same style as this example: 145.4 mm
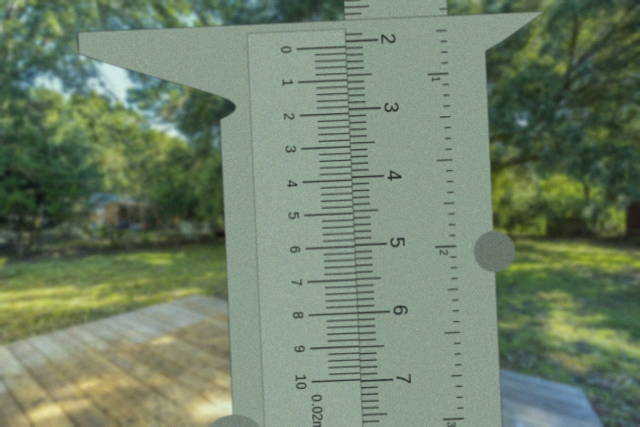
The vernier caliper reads 20.8 mm
